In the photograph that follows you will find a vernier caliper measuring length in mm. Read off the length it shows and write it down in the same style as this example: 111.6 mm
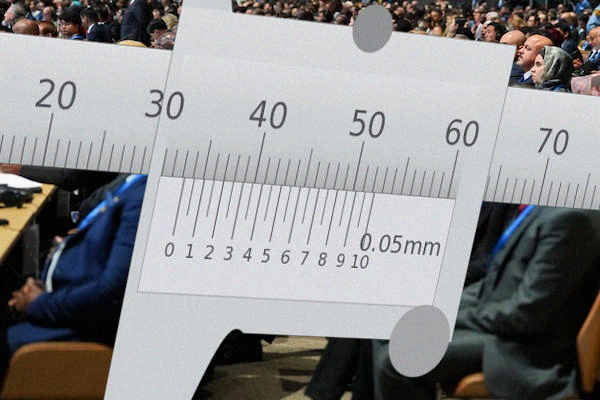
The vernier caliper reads 33.2 mm
